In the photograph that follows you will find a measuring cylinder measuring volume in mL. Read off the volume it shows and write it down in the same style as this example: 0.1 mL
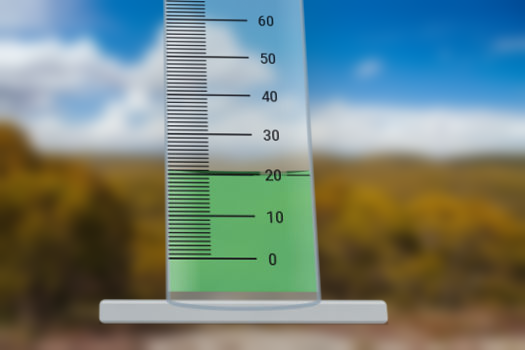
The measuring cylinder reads 20 mL
